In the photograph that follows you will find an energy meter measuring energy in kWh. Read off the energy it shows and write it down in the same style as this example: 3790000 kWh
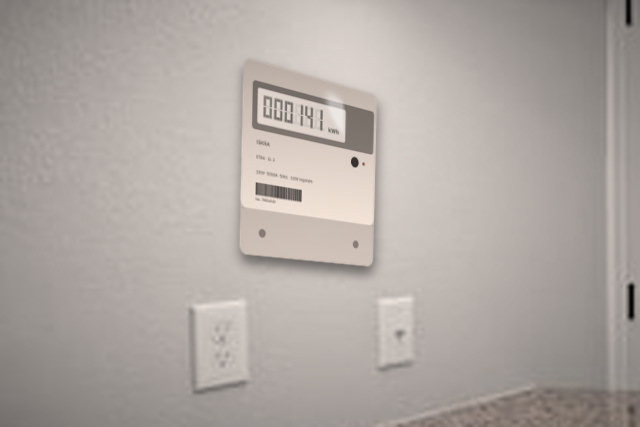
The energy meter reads 141 kWh
